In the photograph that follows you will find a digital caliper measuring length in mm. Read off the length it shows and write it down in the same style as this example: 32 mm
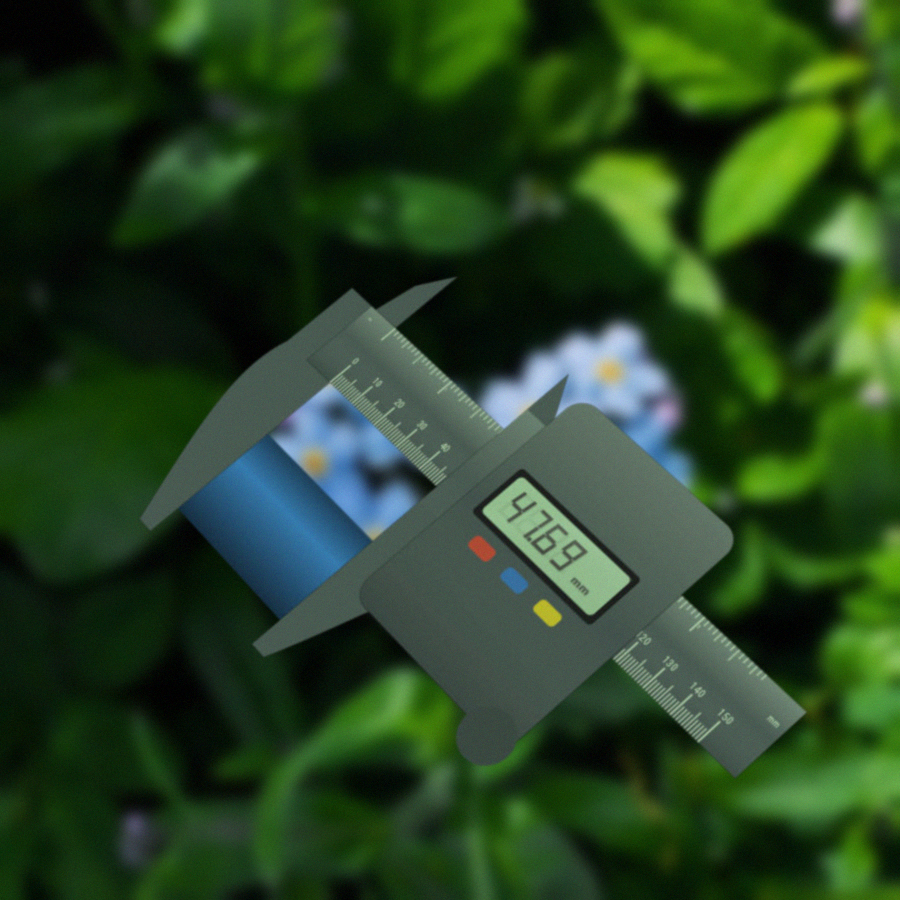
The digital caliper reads 47.69 mm
